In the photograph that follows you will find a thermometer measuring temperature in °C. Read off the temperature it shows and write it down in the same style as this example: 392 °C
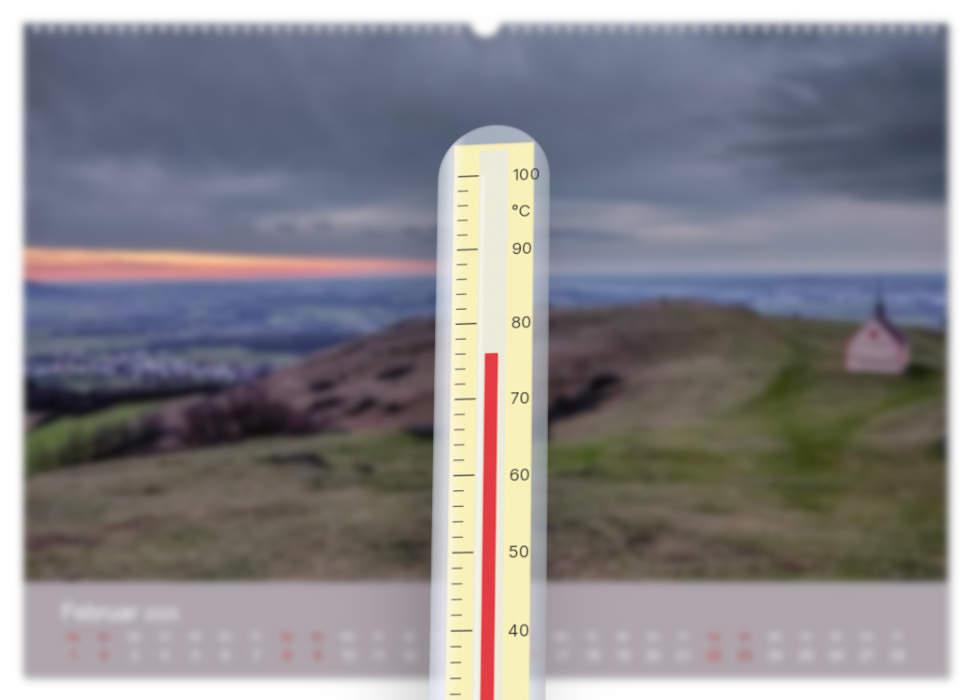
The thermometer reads 76 °C
